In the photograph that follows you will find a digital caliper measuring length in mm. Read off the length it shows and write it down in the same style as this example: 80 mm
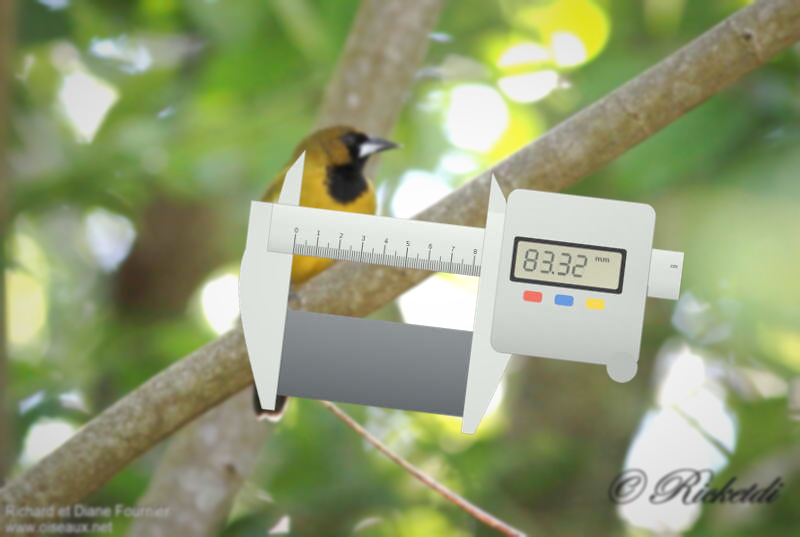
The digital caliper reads 83.32 mm
